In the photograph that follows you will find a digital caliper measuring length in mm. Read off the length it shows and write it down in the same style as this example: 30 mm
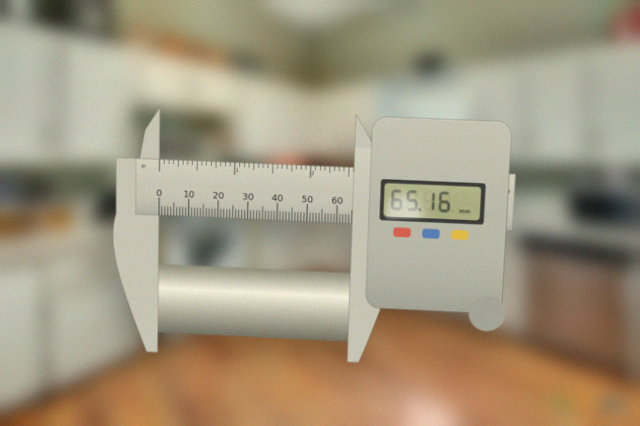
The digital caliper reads 65.16 mm
